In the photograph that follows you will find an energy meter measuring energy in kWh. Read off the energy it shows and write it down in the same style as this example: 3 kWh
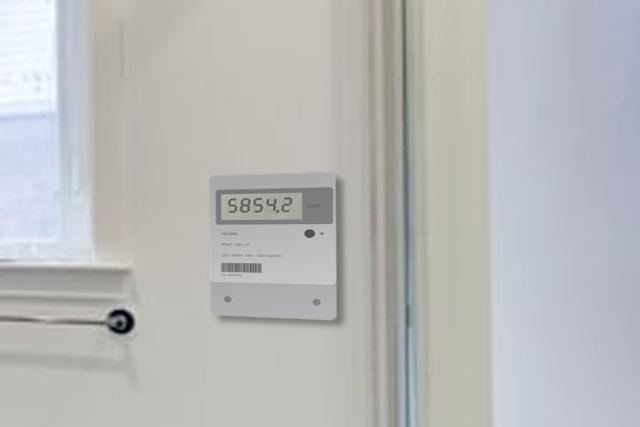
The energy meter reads 5854.2 kWh
